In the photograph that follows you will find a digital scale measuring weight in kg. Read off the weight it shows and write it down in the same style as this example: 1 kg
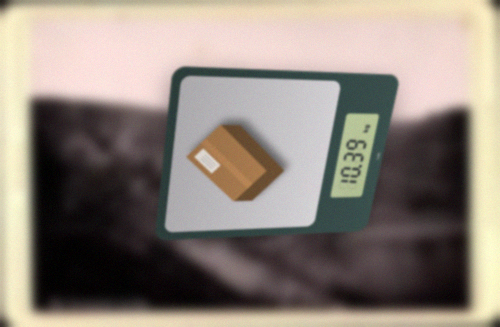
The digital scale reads 10.39 kg
